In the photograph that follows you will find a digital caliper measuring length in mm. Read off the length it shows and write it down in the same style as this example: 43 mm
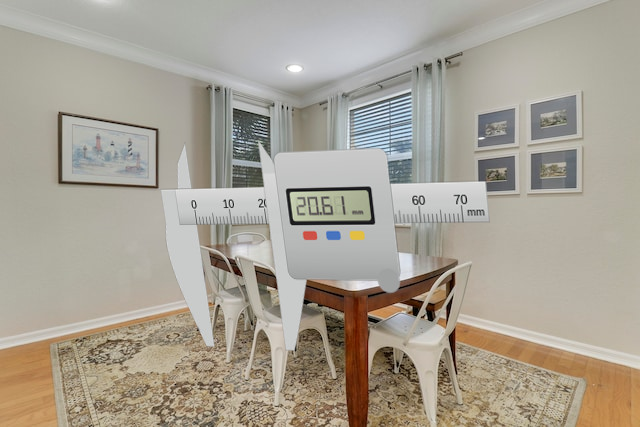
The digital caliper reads 20.61 mm
